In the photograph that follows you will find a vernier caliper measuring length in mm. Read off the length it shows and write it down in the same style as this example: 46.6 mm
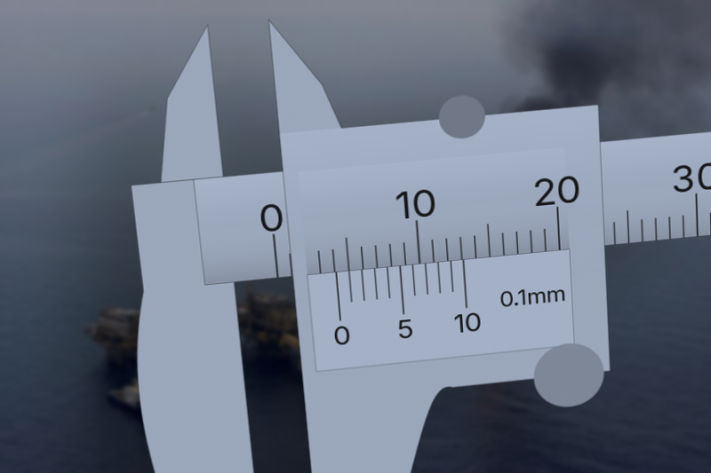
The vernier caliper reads 4.1 mm
